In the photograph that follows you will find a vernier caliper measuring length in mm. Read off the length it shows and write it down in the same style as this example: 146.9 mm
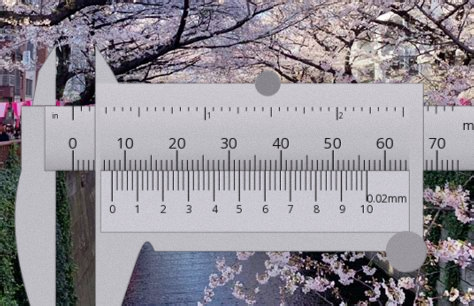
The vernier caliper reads 7.5 mm
